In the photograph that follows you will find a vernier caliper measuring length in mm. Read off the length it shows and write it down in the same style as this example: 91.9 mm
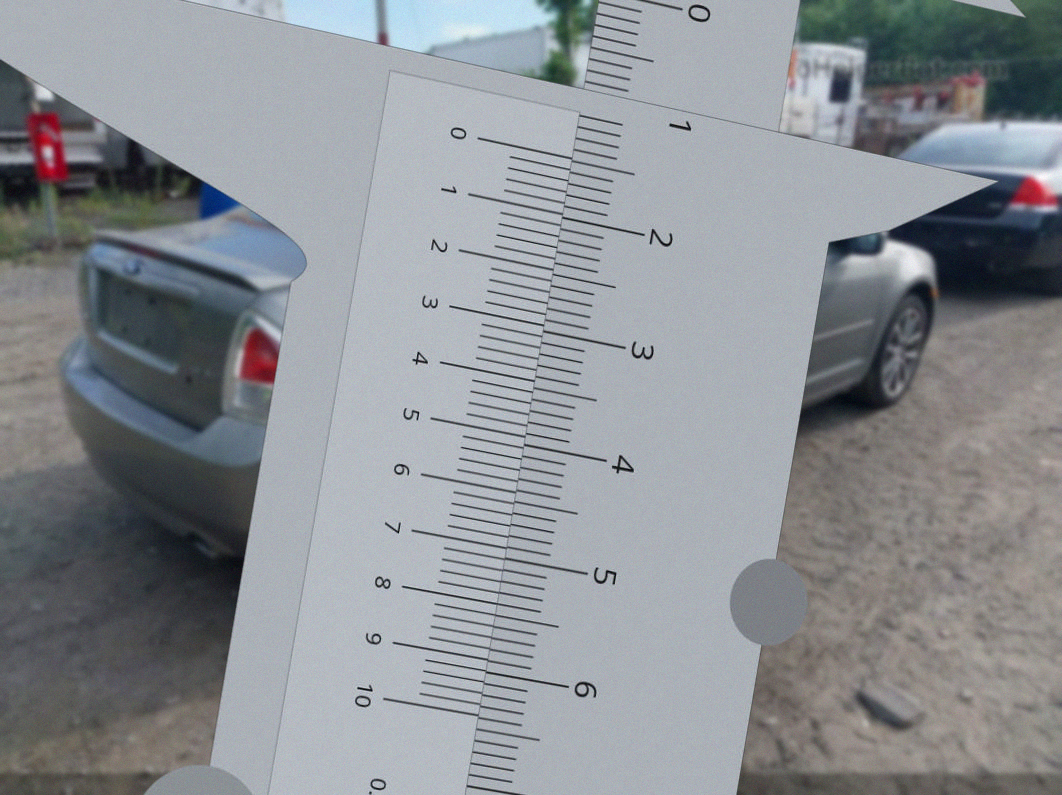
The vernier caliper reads 14.8 mm
